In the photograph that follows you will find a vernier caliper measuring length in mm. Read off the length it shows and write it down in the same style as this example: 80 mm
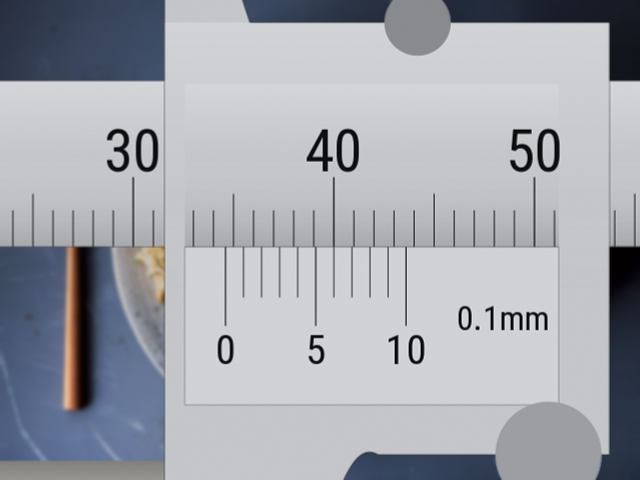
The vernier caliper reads 34.6 mm
